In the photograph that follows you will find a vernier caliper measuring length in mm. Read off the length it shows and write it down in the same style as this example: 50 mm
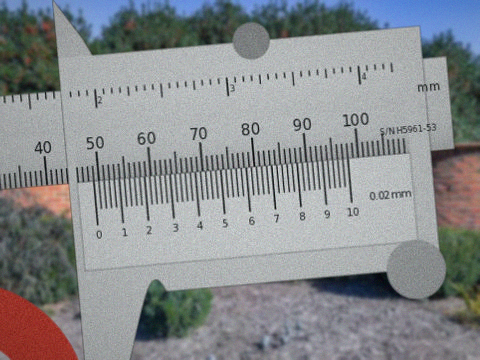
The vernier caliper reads 49.0 mm
